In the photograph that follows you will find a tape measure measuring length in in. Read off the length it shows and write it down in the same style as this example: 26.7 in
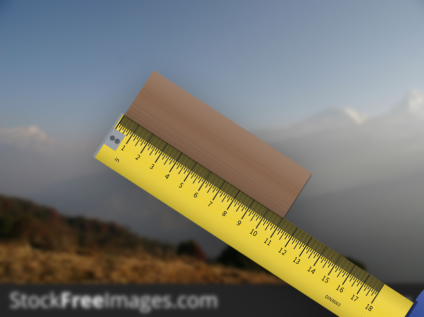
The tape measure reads 11 in
